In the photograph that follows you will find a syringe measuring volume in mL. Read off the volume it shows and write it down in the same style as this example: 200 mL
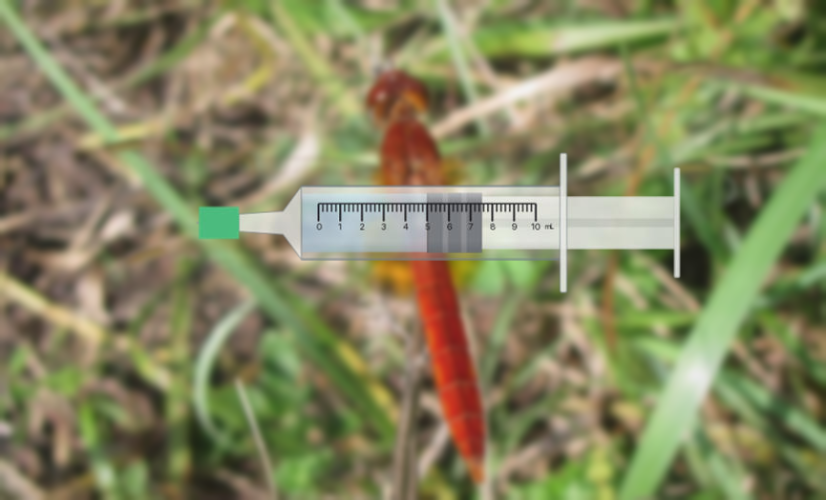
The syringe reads 5 mL
